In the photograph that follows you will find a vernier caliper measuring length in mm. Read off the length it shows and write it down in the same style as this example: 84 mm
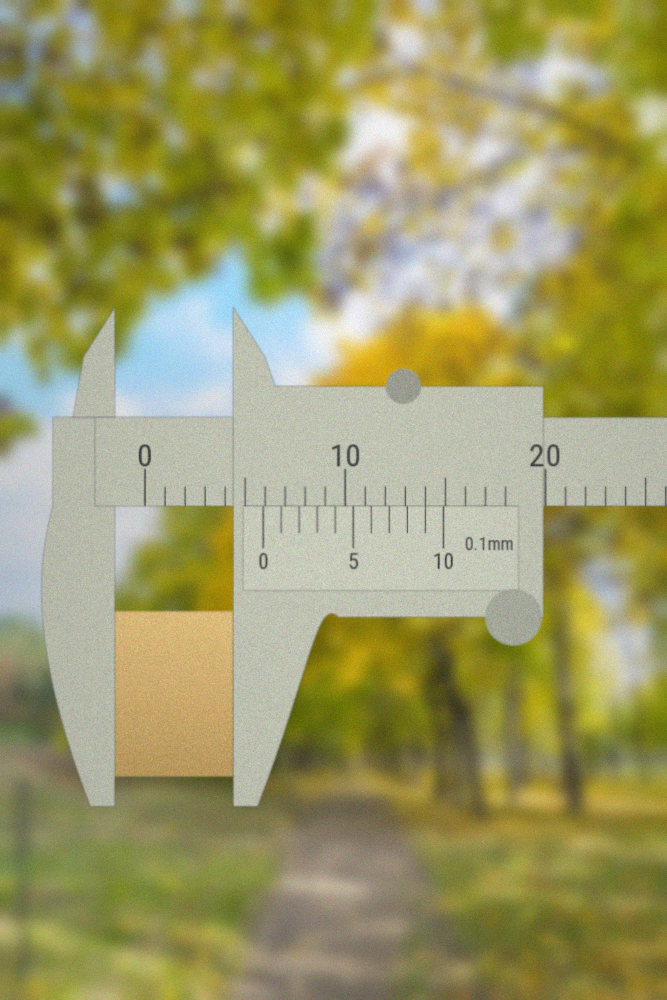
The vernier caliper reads 5.9 mm
